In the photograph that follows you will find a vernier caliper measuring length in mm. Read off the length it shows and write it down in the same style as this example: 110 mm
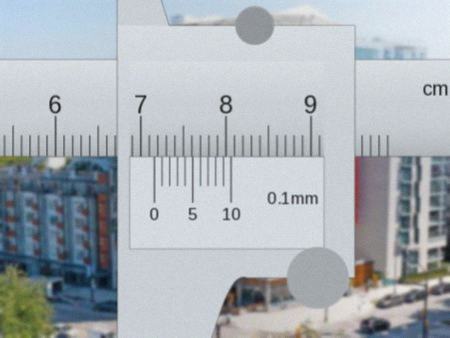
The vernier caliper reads 71.6 mm
